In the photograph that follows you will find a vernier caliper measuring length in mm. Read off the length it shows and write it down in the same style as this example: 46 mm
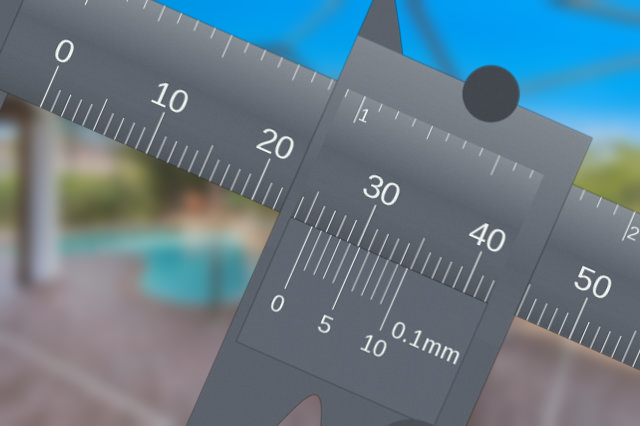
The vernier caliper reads 25.7 mm
